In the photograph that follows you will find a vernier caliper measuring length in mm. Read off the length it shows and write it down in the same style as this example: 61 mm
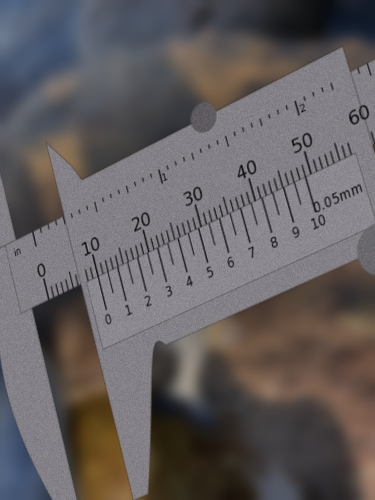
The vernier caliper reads 10.0 mm
